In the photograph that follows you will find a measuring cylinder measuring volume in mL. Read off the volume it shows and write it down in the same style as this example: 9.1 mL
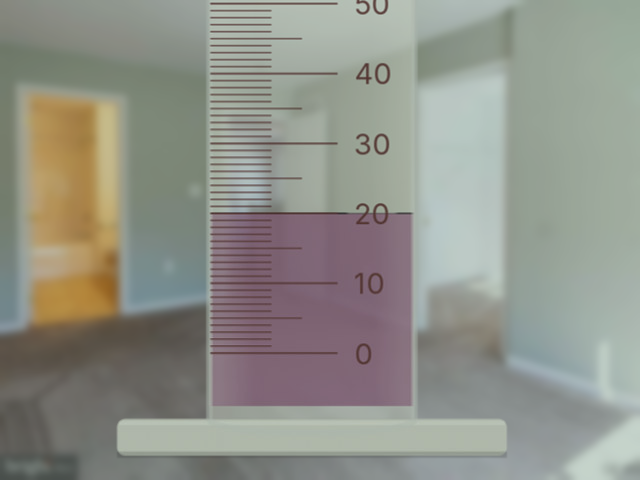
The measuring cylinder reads 20 mL
